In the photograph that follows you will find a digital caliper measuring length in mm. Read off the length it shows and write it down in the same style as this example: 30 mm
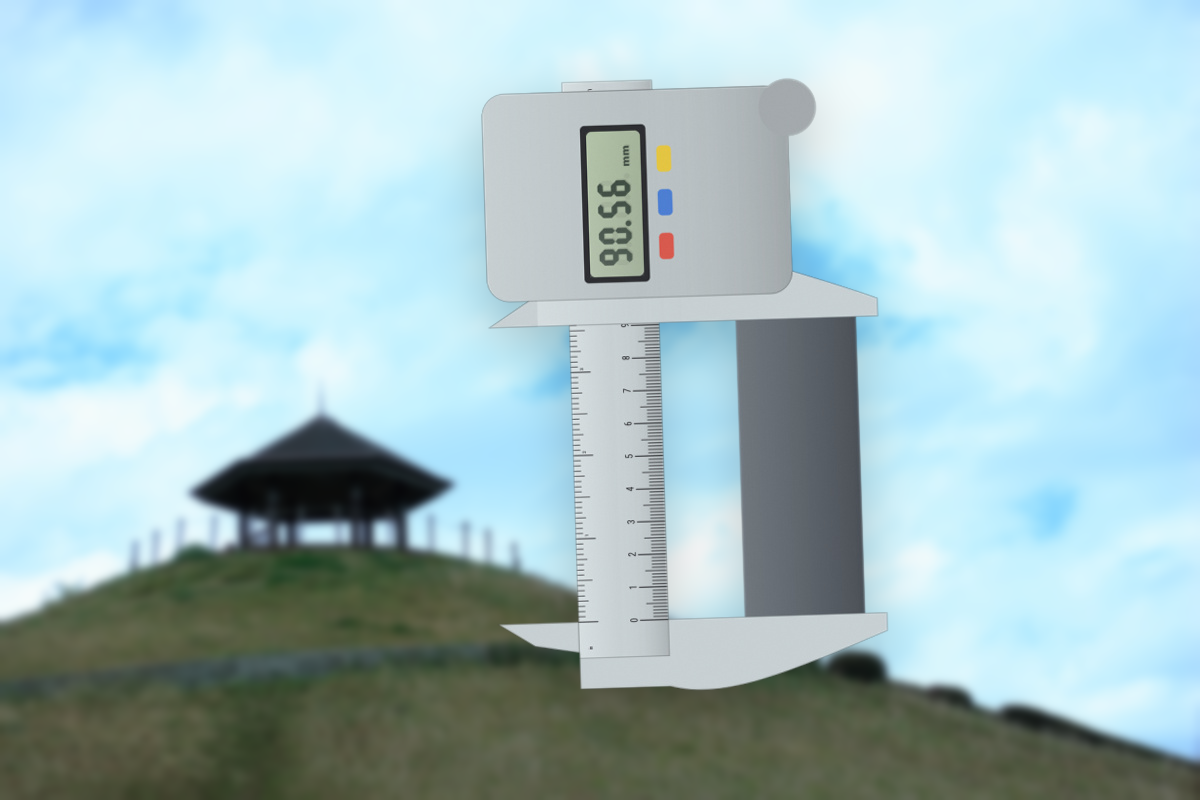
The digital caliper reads 90.56 mm
